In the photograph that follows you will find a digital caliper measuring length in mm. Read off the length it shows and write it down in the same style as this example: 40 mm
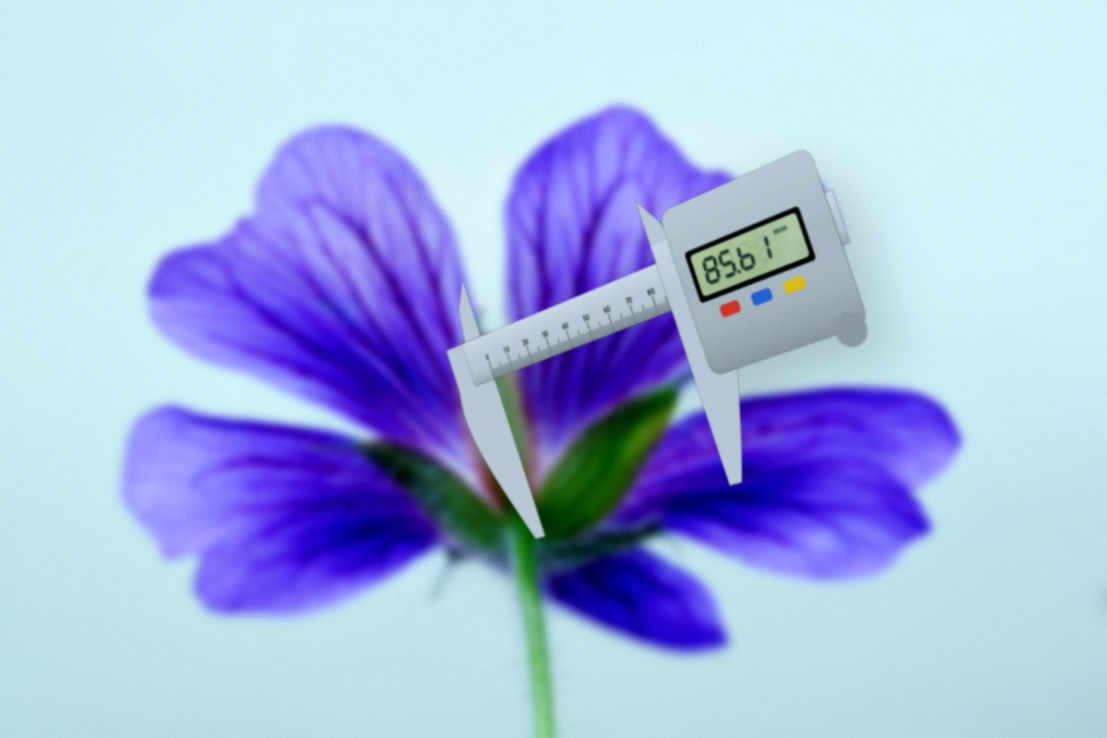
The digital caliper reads 85.61 mm
